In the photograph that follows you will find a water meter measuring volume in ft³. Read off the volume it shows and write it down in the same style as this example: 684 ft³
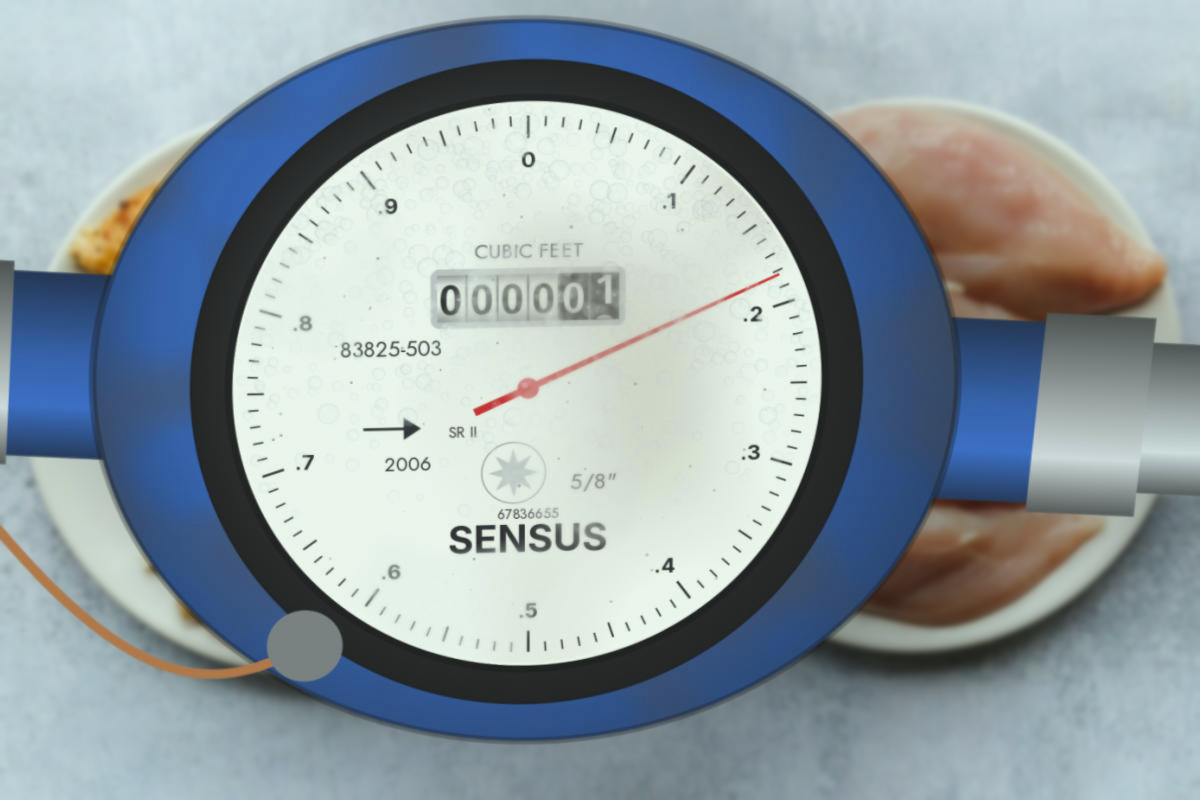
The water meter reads 1.18 ft³
